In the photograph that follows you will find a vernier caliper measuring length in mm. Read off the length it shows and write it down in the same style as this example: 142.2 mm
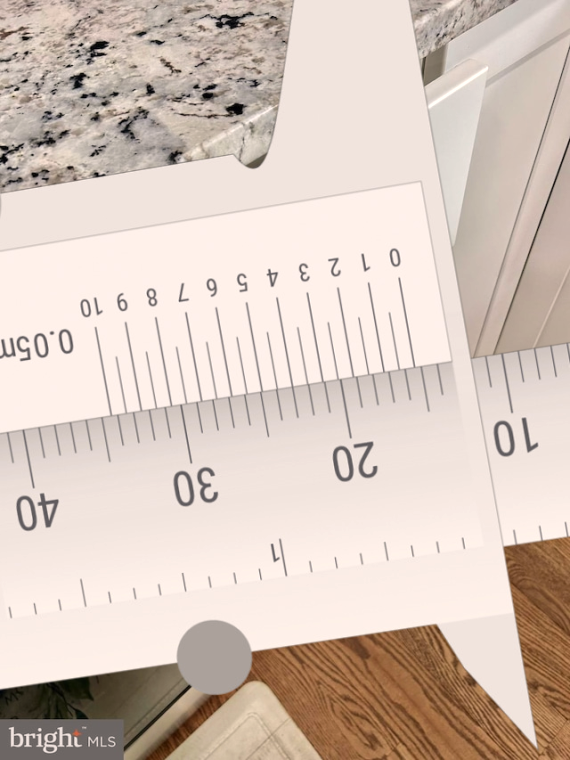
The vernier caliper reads 15.4 mm
